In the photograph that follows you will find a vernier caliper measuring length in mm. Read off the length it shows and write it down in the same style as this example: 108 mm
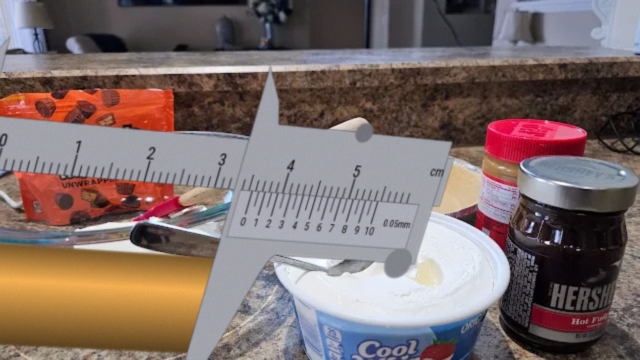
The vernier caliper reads 35.5 mm
